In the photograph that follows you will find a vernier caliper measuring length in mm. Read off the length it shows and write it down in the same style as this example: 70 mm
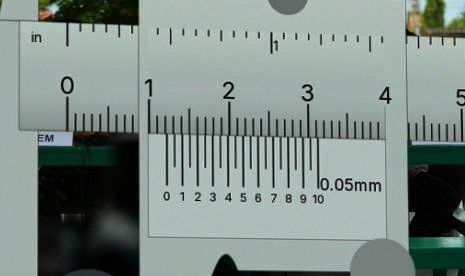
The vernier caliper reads 12.2 mm
